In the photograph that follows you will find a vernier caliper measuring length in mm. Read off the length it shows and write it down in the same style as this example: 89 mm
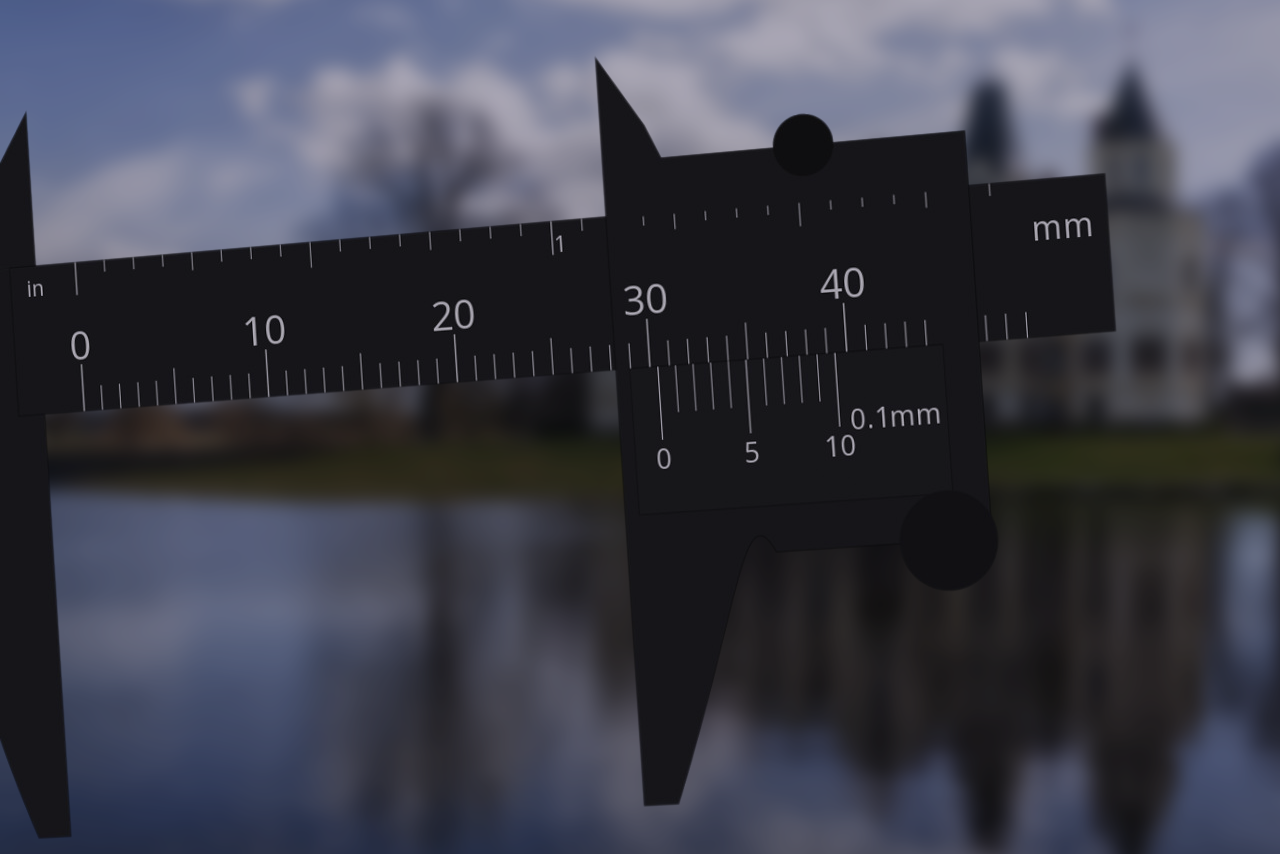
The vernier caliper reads 30.4 mm
